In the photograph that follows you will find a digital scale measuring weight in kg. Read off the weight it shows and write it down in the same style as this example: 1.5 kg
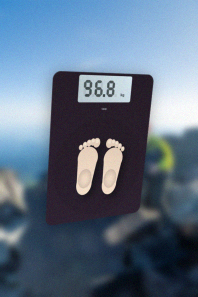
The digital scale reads 96.8 kg
